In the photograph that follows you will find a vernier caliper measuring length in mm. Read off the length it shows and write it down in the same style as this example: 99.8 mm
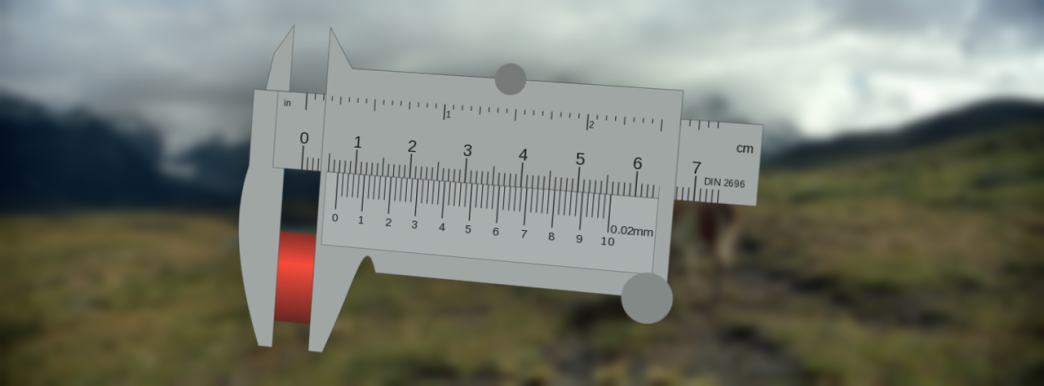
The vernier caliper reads 6.8 mm
